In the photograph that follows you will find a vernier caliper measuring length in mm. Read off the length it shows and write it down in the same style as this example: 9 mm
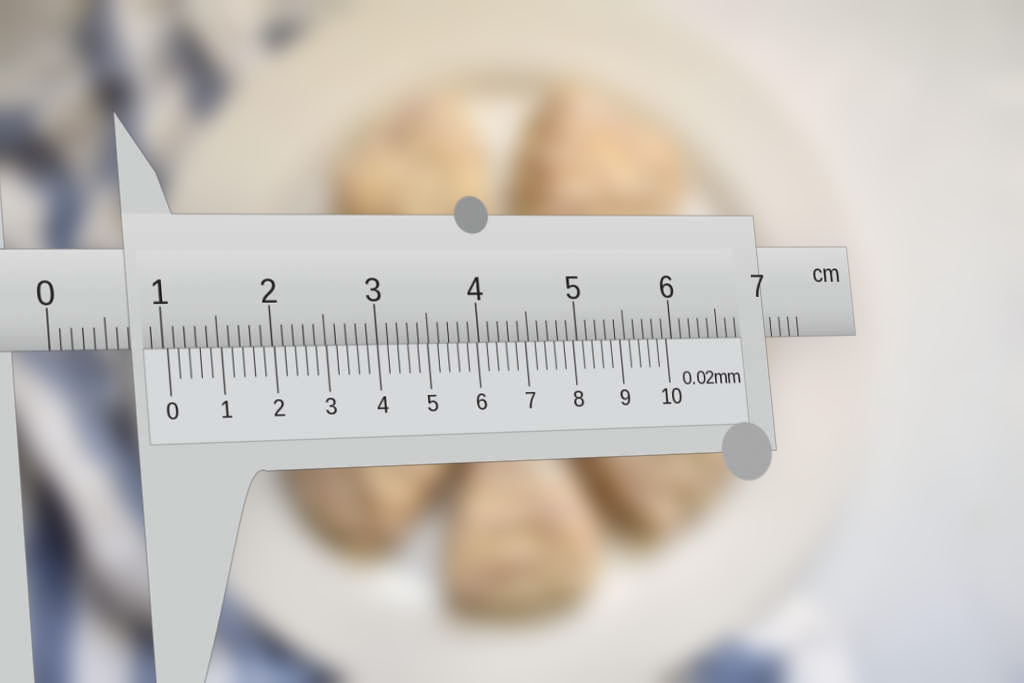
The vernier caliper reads 10.4 mm
